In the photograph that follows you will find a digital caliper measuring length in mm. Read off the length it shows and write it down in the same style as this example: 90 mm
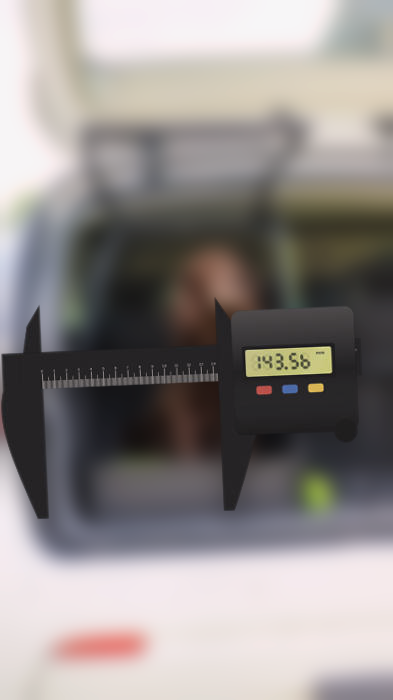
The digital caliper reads 143.56 mm
